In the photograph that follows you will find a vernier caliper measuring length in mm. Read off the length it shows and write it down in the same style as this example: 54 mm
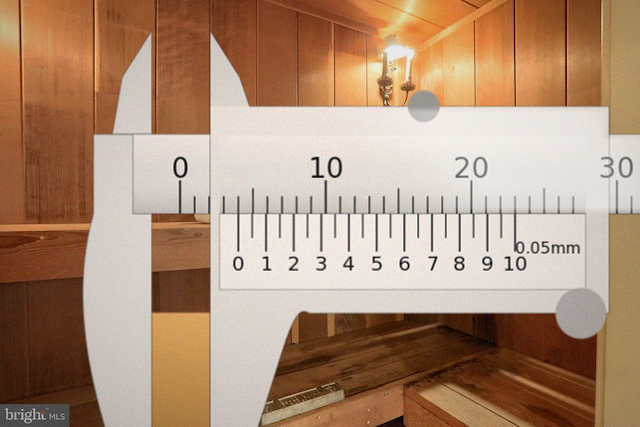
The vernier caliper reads 4.0 mm
